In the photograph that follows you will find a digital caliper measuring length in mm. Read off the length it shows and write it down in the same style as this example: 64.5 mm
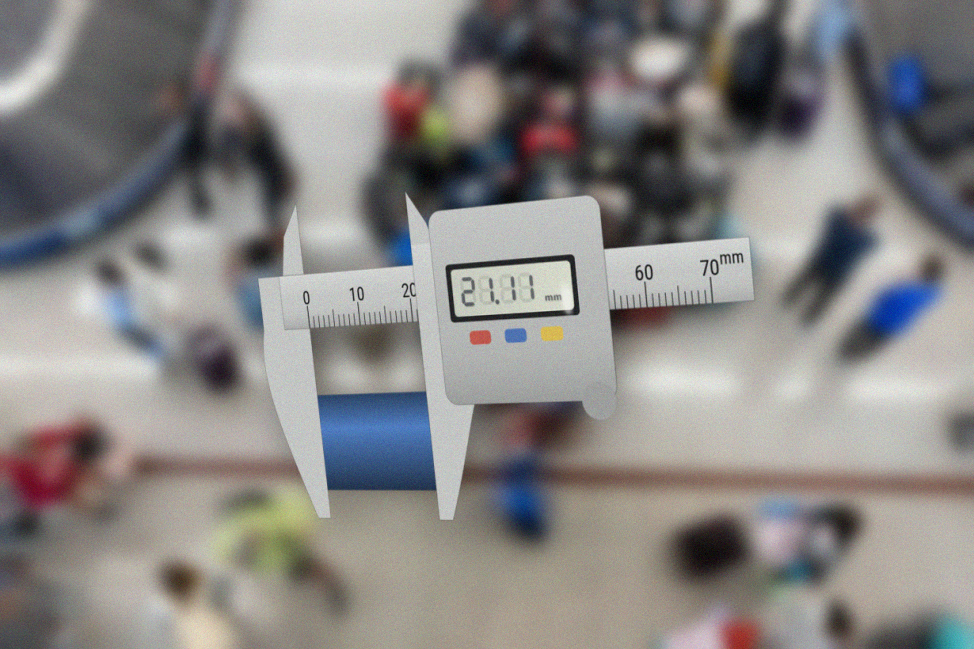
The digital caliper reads 21.11 mm
